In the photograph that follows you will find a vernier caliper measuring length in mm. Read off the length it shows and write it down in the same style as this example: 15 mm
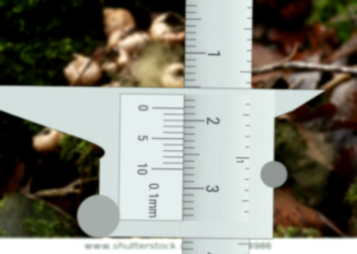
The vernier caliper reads 18.2 mm
